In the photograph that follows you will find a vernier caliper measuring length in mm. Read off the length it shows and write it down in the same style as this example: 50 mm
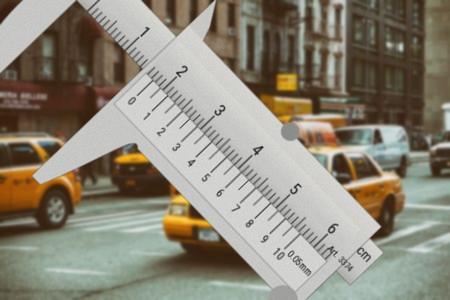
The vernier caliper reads 17.5 mm
